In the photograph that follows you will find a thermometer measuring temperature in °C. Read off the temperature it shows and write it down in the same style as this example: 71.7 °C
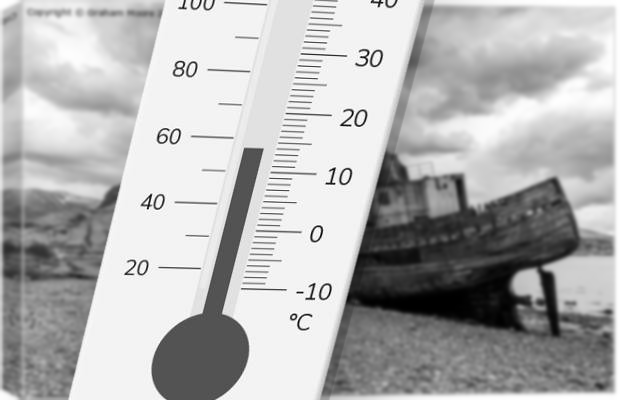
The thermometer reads 14 °C
